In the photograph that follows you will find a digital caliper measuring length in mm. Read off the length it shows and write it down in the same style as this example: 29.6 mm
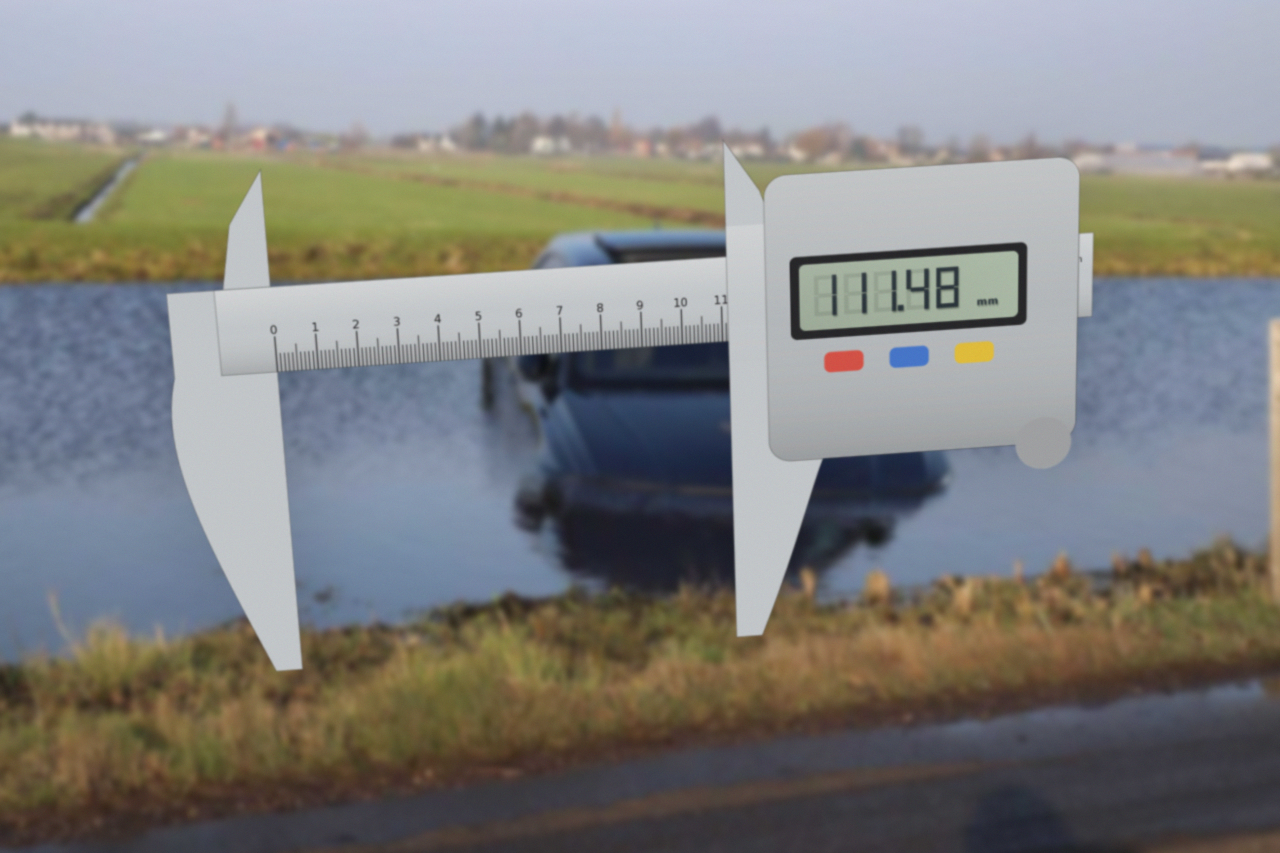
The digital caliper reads 111.48 mm
